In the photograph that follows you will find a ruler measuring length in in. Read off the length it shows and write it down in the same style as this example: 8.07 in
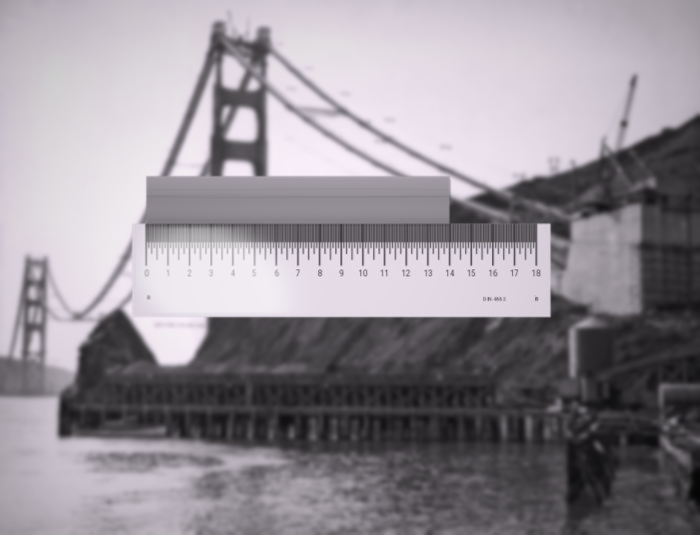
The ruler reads 14 in
